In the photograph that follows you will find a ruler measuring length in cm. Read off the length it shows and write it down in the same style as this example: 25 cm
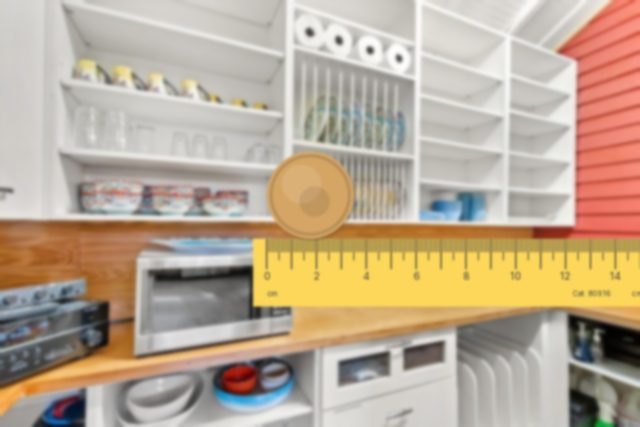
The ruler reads 3.5 cm
